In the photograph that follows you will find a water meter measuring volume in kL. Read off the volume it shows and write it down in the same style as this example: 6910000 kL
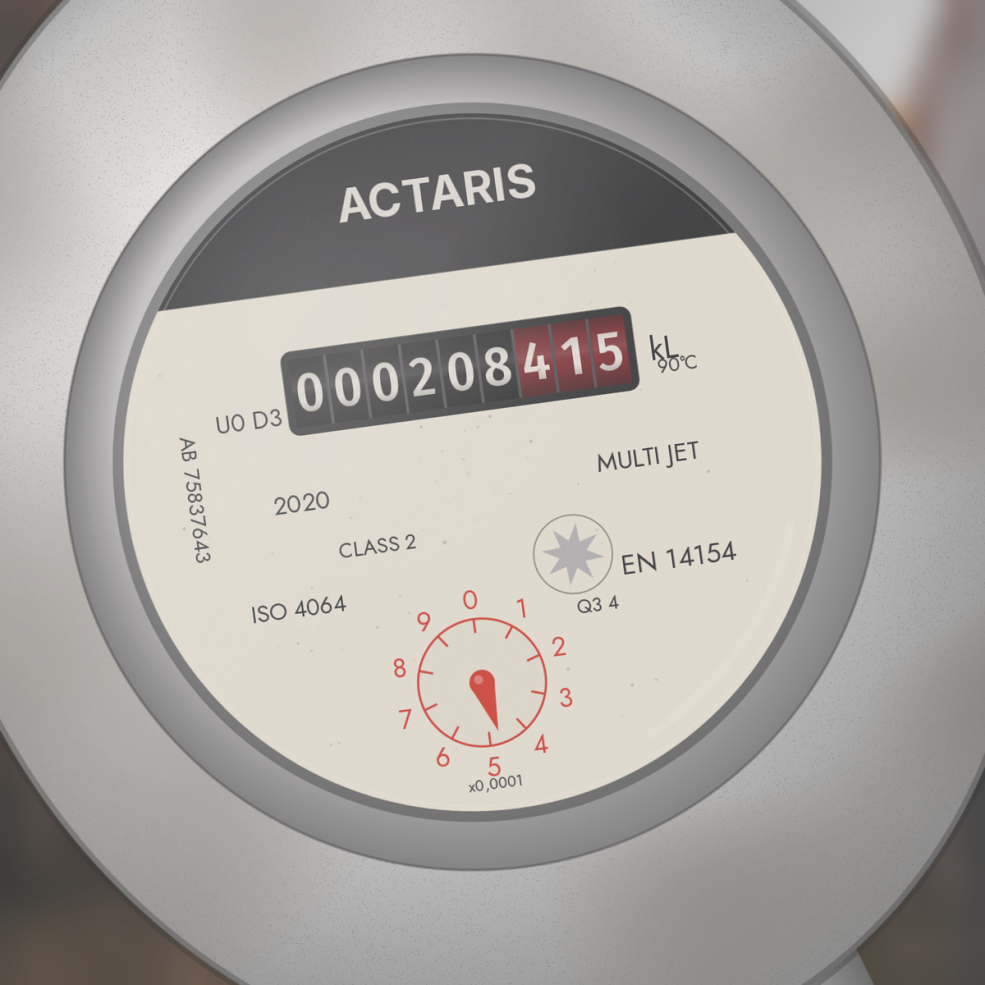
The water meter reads 208.4154 kL
